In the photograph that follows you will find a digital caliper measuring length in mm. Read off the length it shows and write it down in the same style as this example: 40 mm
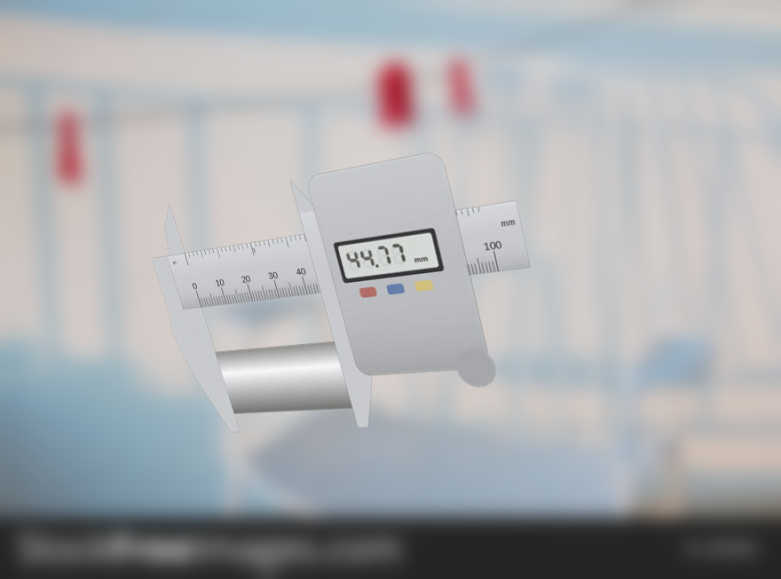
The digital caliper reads 44.77 mm
